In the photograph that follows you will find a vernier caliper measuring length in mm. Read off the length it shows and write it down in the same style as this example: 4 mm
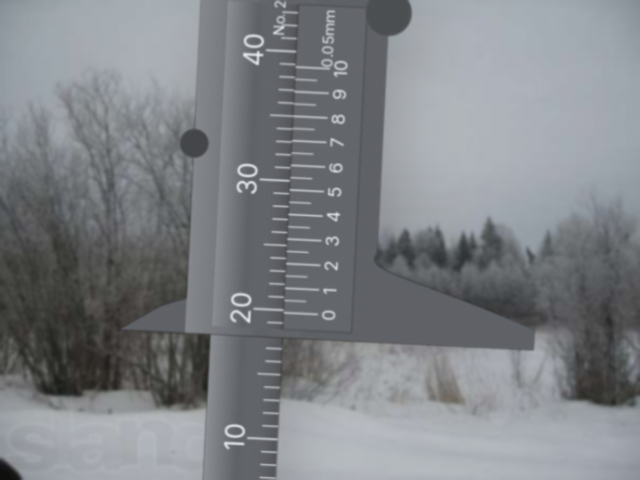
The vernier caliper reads 19.8 mm
